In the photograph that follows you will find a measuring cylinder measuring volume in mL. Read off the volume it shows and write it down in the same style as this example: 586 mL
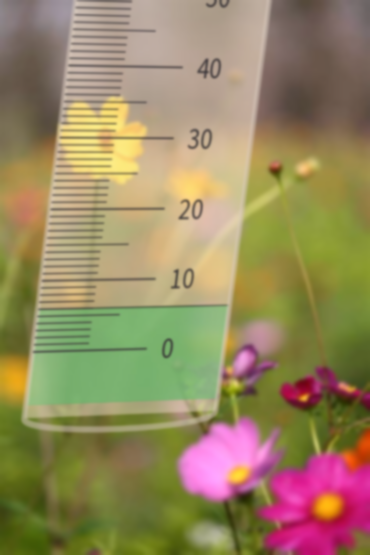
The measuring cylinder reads 6 mL
